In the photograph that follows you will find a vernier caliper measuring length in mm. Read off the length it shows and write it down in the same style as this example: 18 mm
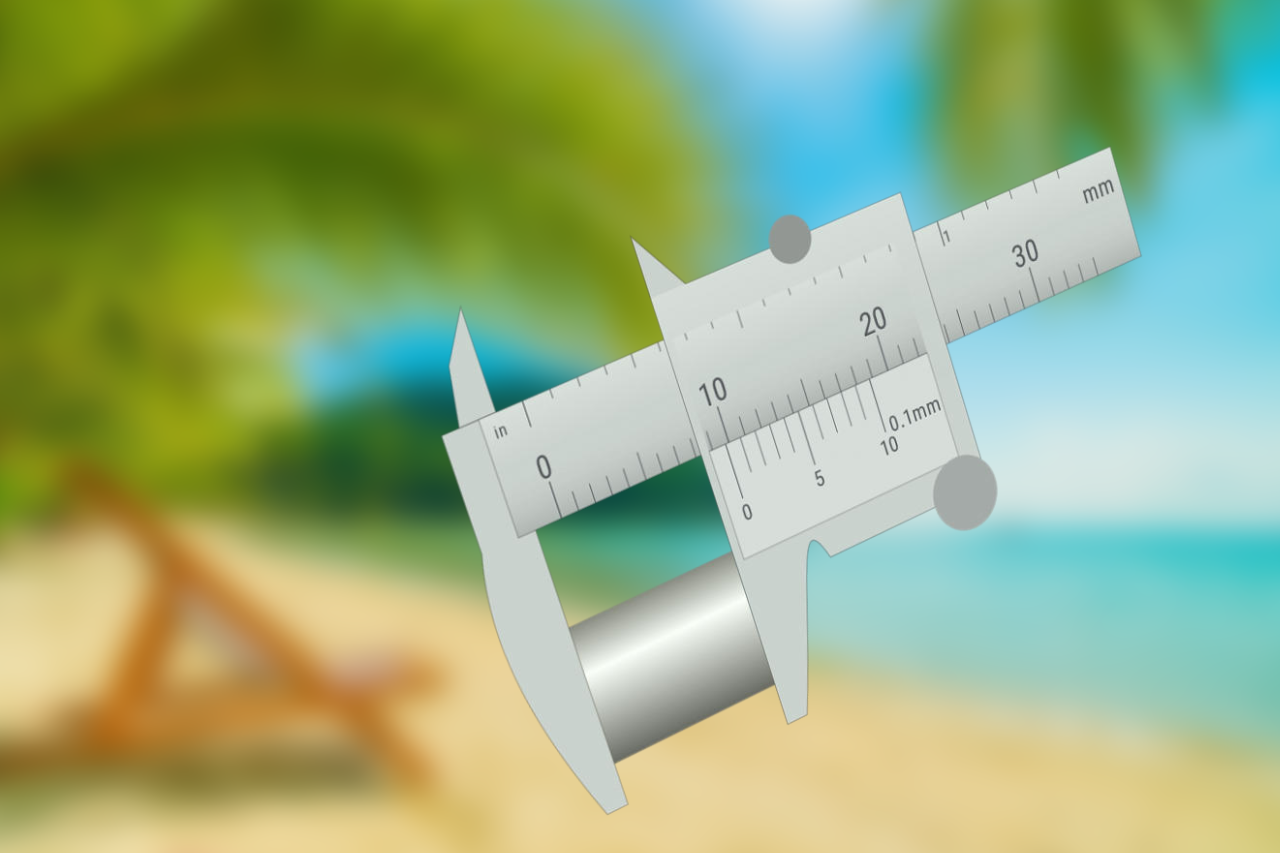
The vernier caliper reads 9.8 mm
